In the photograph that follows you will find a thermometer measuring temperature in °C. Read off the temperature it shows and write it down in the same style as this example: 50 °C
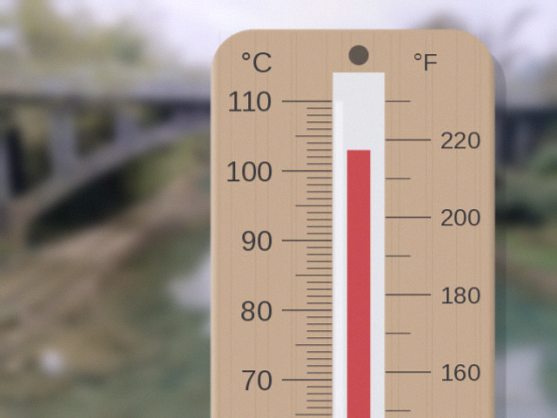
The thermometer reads 103 °C
